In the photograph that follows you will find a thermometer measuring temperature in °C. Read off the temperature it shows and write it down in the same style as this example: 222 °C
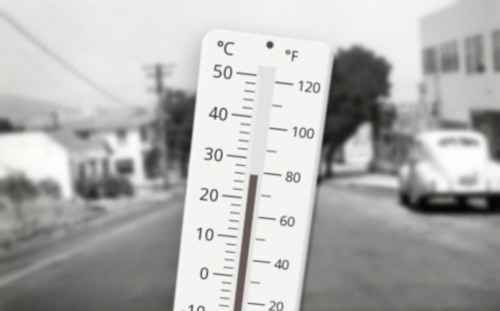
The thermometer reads 26 °C
